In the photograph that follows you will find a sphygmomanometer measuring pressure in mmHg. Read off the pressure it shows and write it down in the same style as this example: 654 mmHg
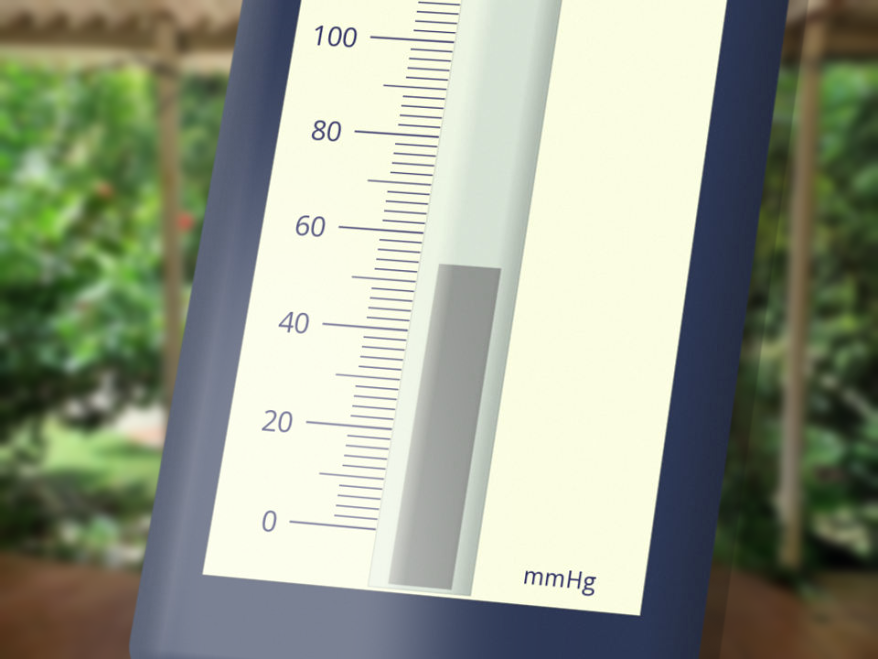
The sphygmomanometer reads 54 mmHg
